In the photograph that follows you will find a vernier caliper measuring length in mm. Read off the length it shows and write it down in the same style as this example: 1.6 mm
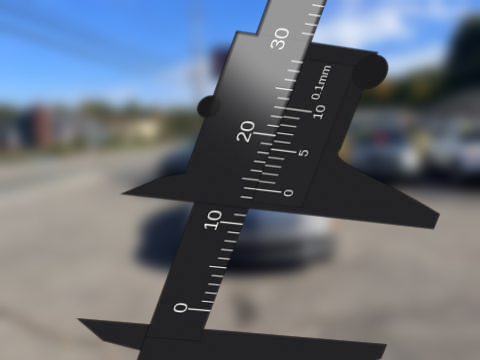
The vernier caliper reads 14.0 mm
